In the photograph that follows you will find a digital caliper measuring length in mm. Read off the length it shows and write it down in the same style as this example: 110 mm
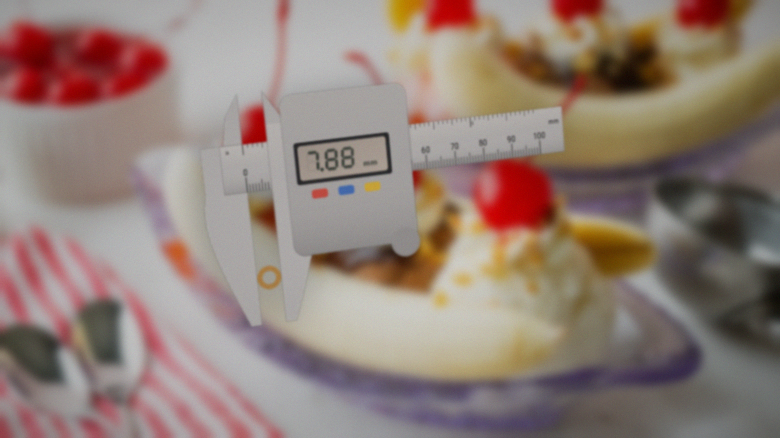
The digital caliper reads 7.88 mm
